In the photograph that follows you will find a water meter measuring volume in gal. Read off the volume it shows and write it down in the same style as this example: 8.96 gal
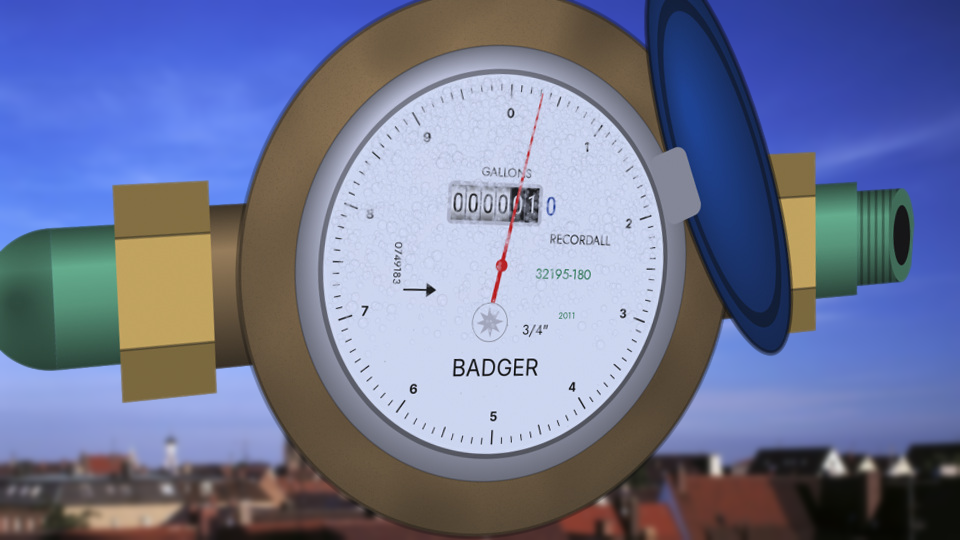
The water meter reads 10.3 gal
